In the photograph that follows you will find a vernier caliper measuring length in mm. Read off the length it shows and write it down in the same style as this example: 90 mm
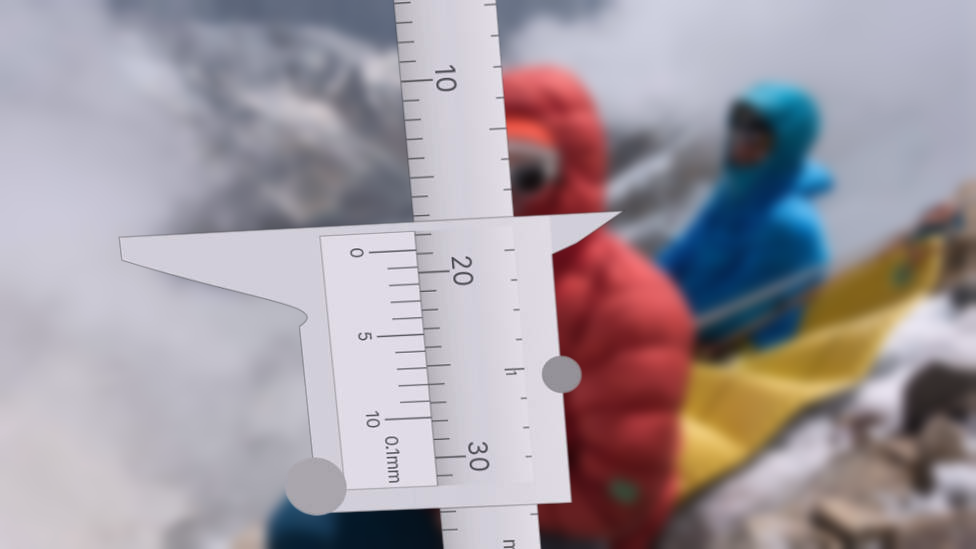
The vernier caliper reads 18.8 mm
